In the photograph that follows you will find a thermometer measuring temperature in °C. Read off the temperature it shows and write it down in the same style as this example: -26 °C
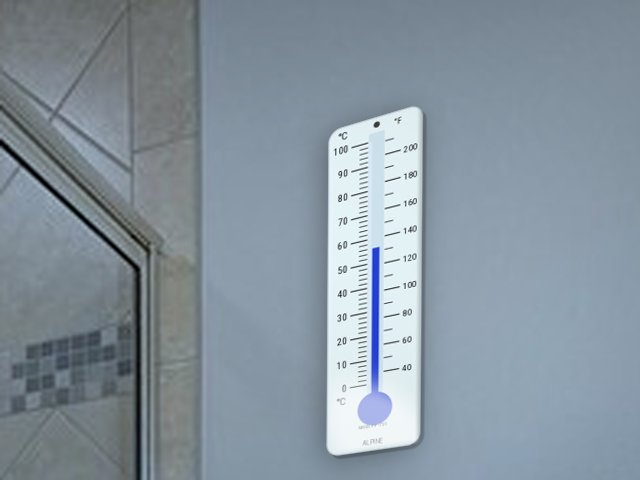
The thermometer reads 56 °C
